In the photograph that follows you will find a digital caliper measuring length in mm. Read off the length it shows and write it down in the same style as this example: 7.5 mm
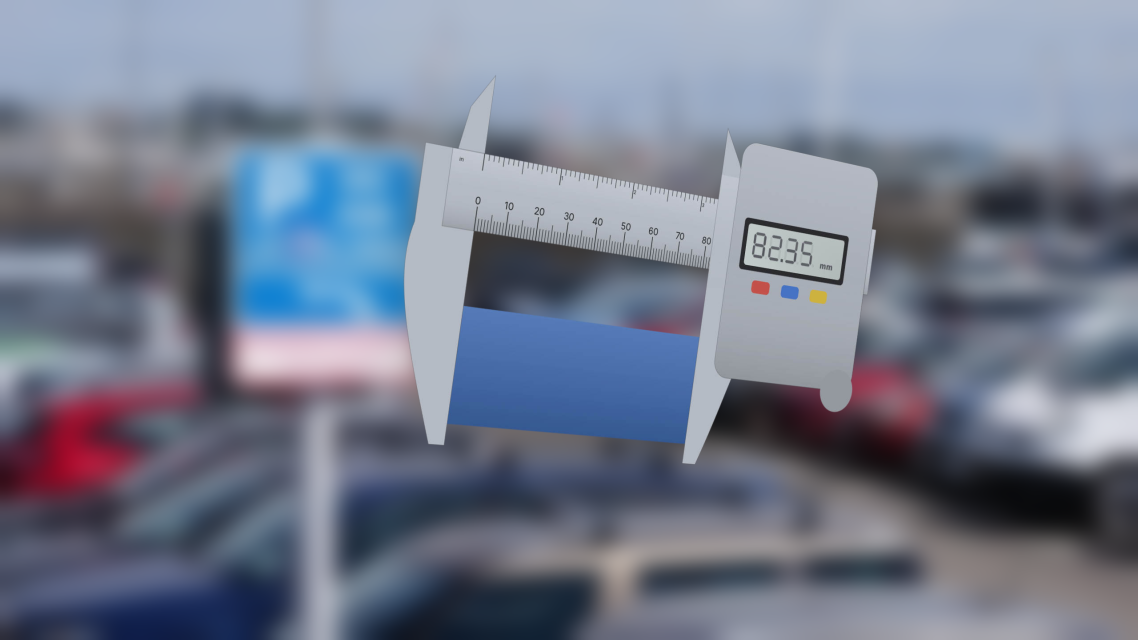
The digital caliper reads 82.35 mm
